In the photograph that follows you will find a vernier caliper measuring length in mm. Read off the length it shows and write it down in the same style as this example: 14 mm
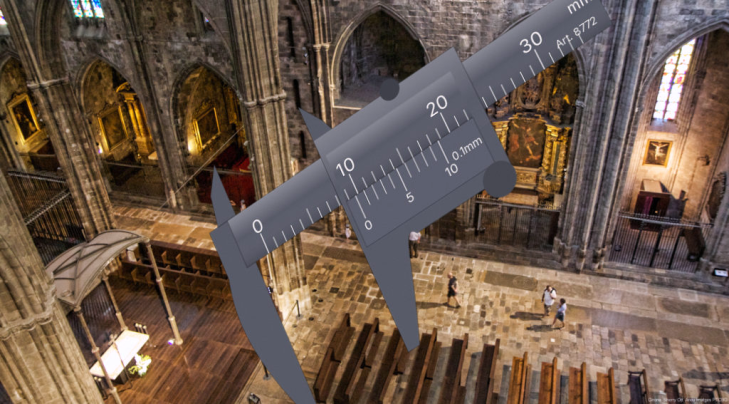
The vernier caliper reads 9.7 mm
